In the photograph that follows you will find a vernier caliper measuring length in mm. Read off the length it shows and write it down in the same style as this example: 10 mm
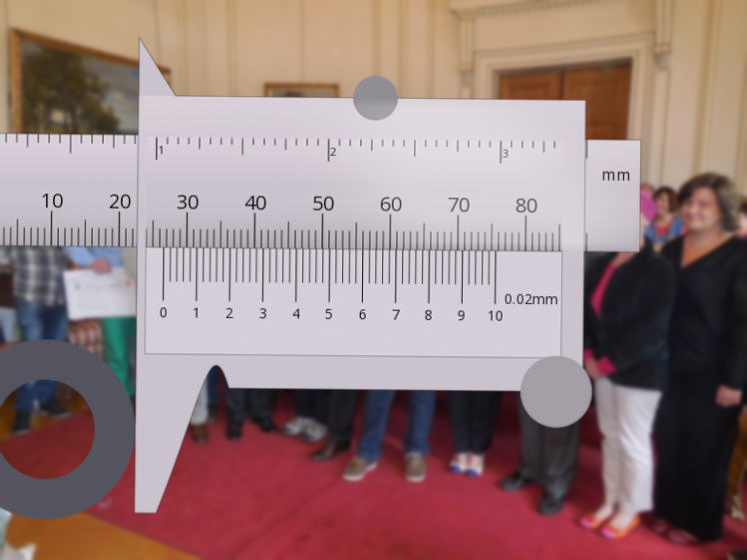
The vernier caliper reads 26.6 mm
